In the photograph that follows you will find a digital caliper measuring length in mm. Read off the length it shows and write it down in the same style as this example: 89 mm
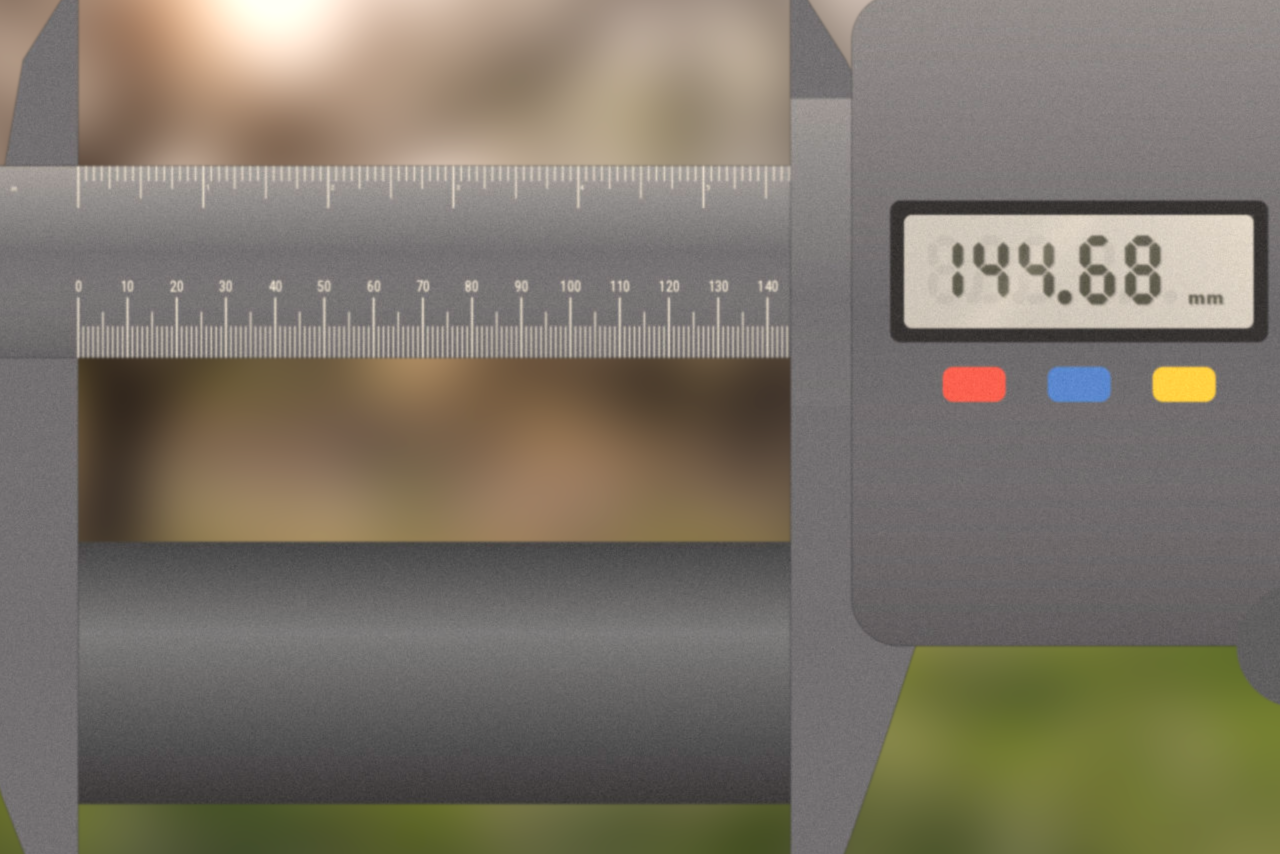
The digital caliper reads 144.68 mm
